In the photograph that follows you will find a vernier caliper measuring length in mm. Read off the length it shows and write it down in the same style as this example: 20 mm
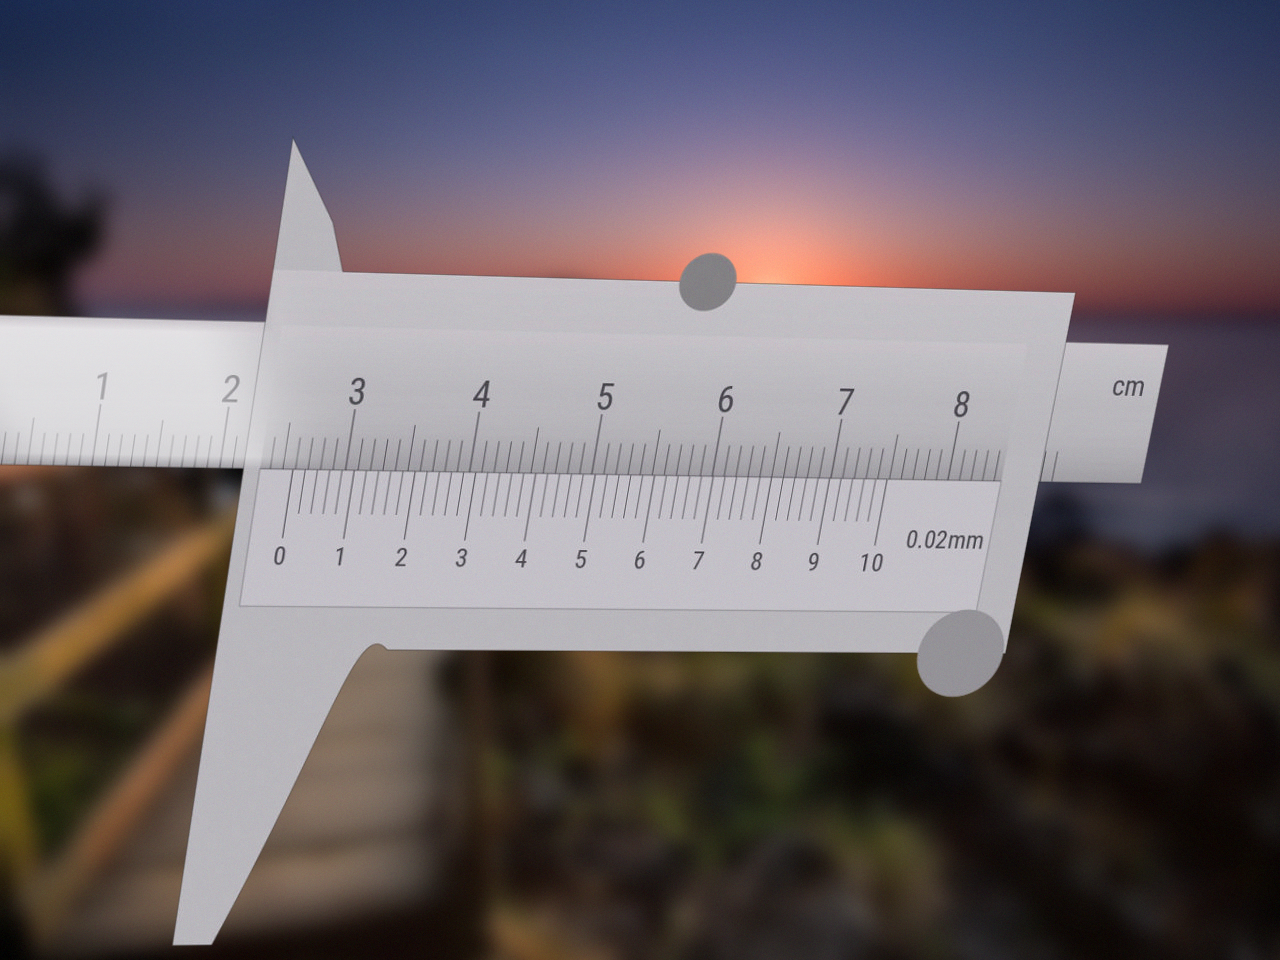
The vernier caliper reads 25.8 mm
